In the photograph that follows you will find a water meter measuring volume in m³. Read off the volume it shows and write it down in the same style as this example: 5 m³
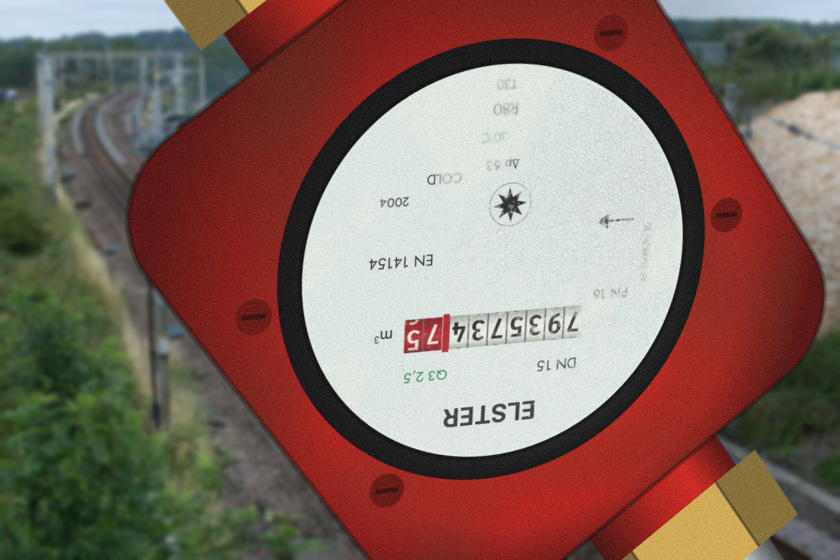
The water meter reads 7935734.75 m³
